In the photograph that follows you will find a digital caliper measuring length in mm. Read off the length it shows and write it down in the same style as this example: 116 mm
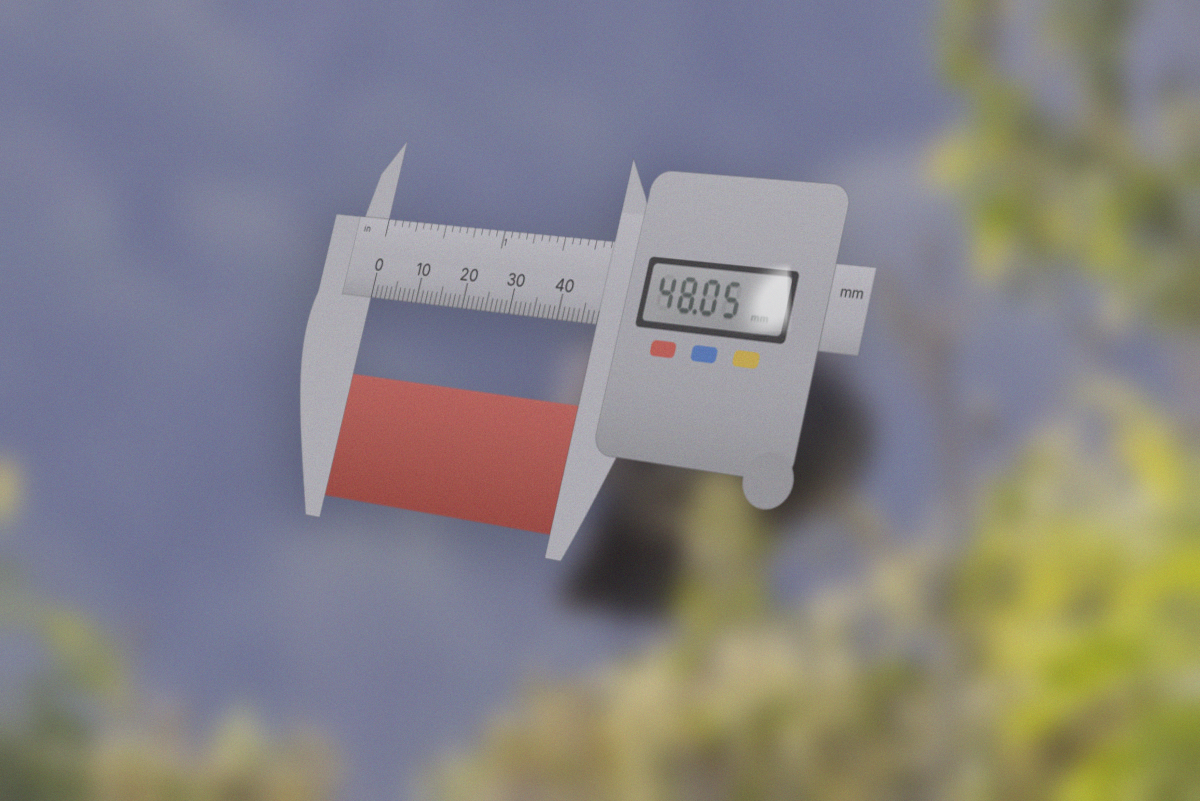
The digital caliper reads 48.05 mm
